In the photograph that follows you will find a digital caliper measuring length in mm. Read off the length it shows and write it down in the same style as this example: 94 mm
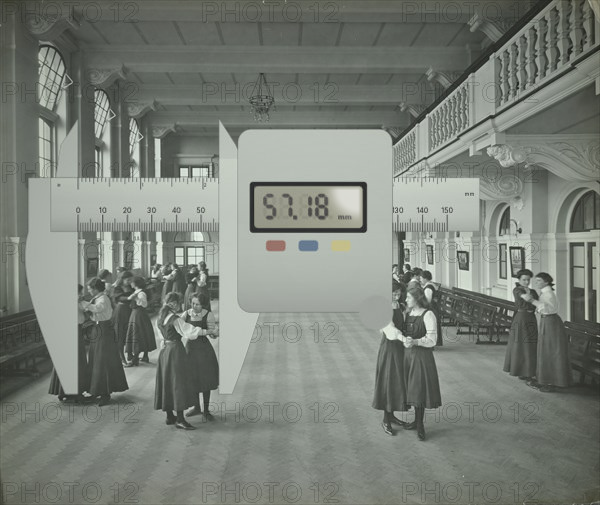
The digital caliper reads 57.18 mm
